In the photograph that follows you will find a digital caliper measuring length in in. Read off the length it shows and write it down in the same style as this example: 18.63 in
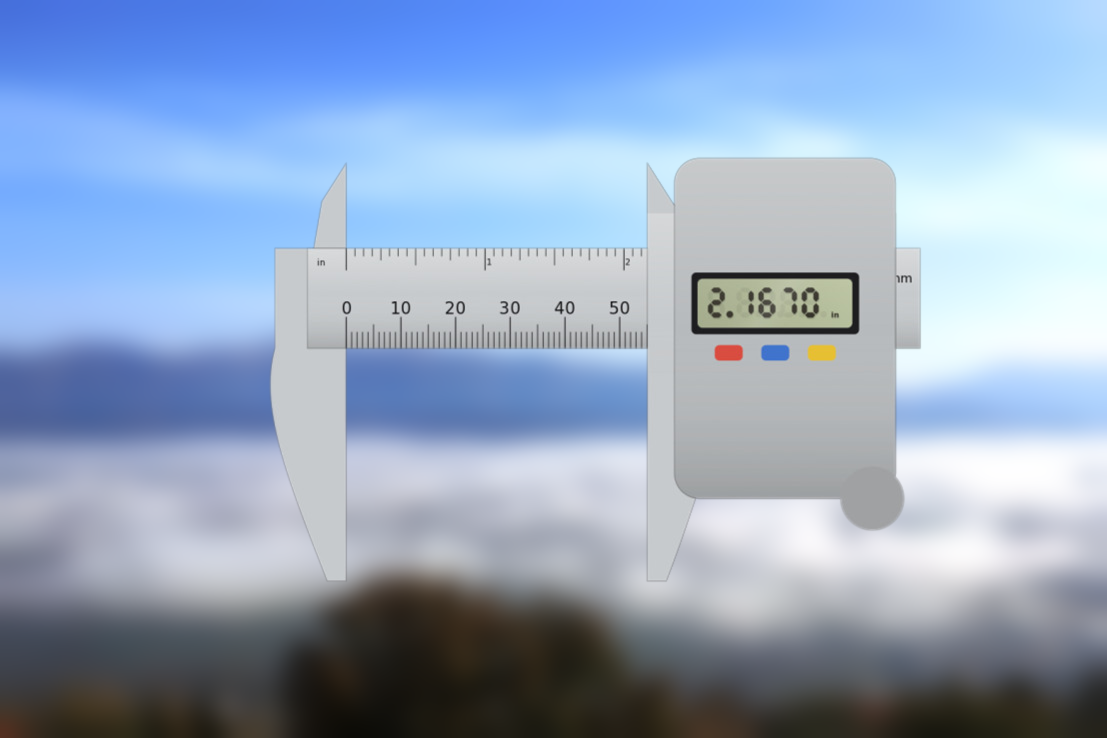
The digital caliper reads 2.1670 in
